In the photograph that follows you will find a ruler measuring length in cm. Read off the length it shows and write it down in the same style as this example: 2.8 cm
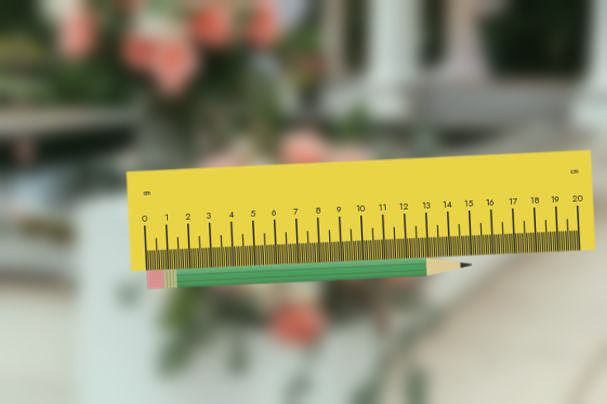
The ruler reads 15 cm
